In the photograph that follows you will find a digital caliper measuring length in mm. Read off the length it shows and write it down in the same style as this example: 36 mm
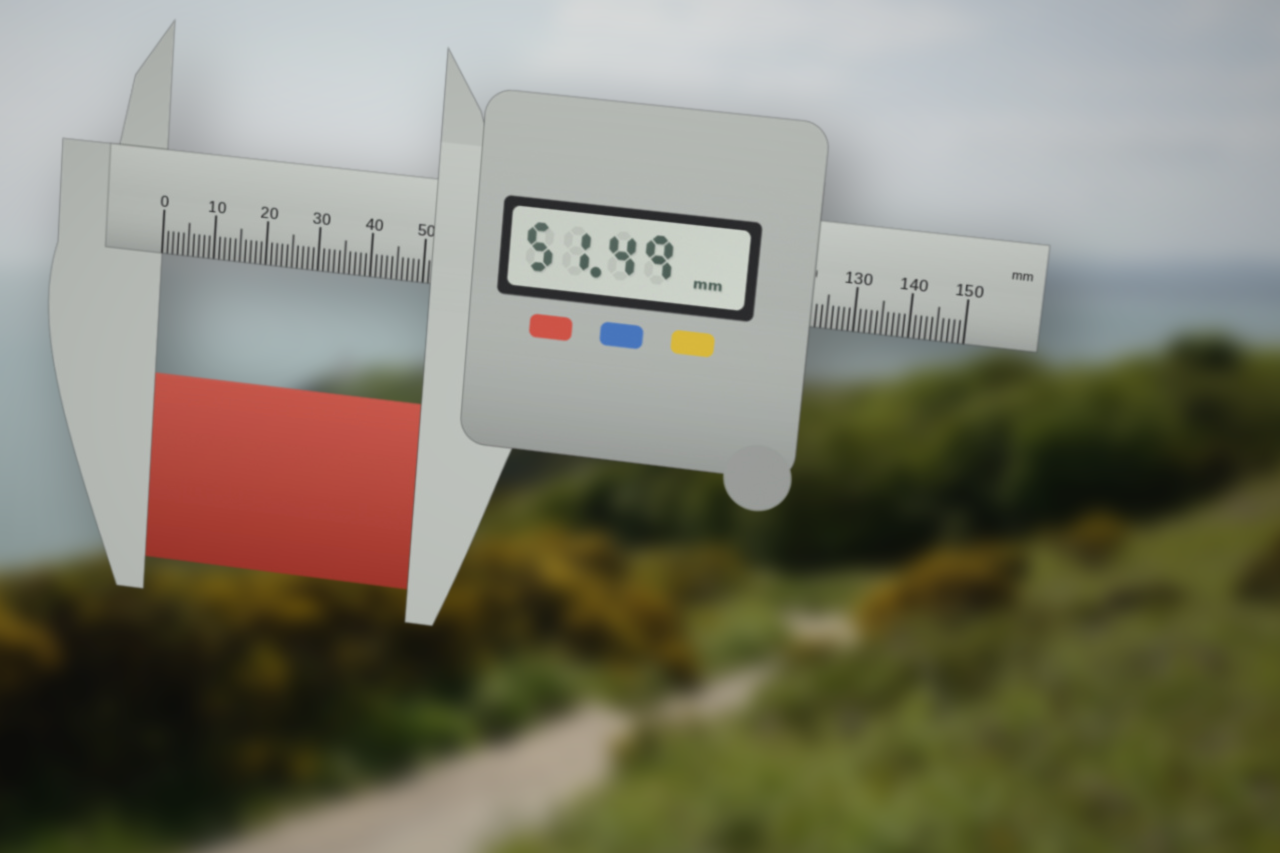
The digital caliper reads 51.49 mm
